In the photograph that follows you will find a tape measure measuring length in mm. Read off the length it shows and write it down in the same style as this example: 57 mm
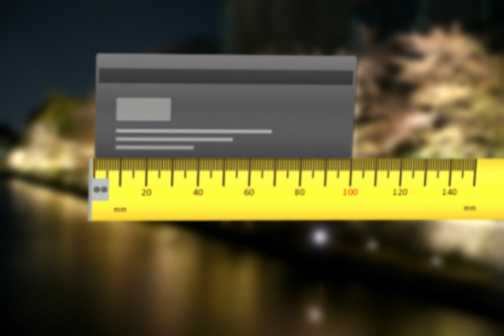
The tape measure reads 100 mm
